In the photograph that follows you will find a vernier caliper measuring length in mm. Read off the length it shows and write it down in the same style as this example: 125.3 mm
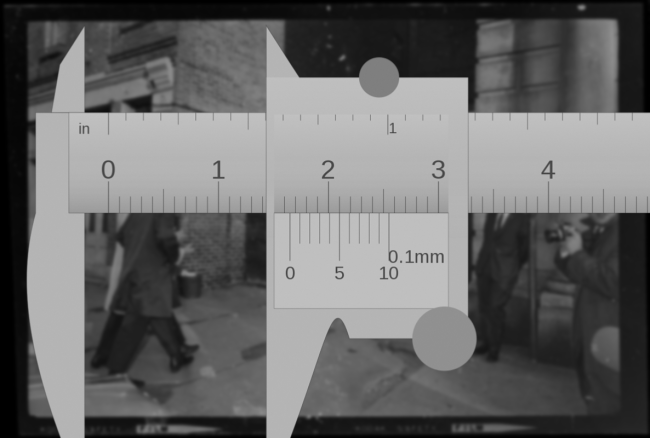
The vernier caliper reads 16.5 mm
